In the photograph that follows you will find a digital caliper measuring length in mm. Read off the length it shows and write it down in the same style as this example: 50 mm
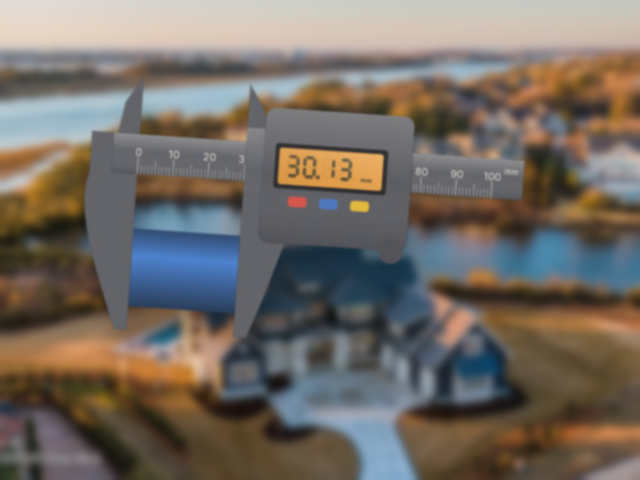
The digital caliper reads 30.13 mm
